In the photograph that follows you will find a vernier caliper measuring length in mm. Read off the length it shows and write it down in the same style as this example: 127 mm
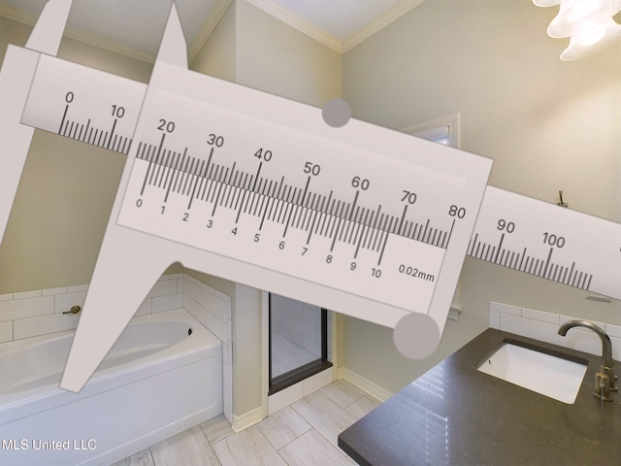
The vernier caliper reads 19.0 mm
